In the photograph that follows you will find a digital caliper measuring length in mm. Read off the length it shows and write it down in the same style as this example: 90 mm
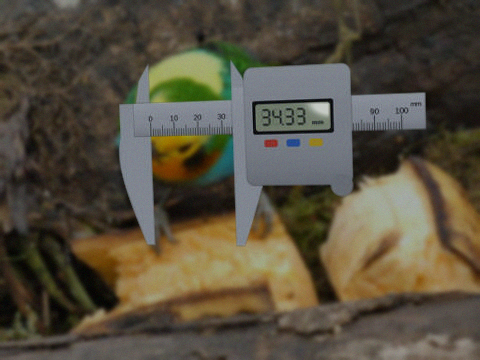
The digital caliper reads 34.33 mm
